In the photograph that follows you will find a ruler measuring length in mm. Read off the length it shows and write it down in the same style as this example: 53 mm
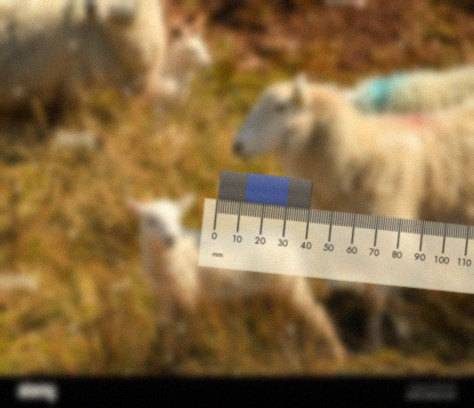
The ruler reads 40 mm
